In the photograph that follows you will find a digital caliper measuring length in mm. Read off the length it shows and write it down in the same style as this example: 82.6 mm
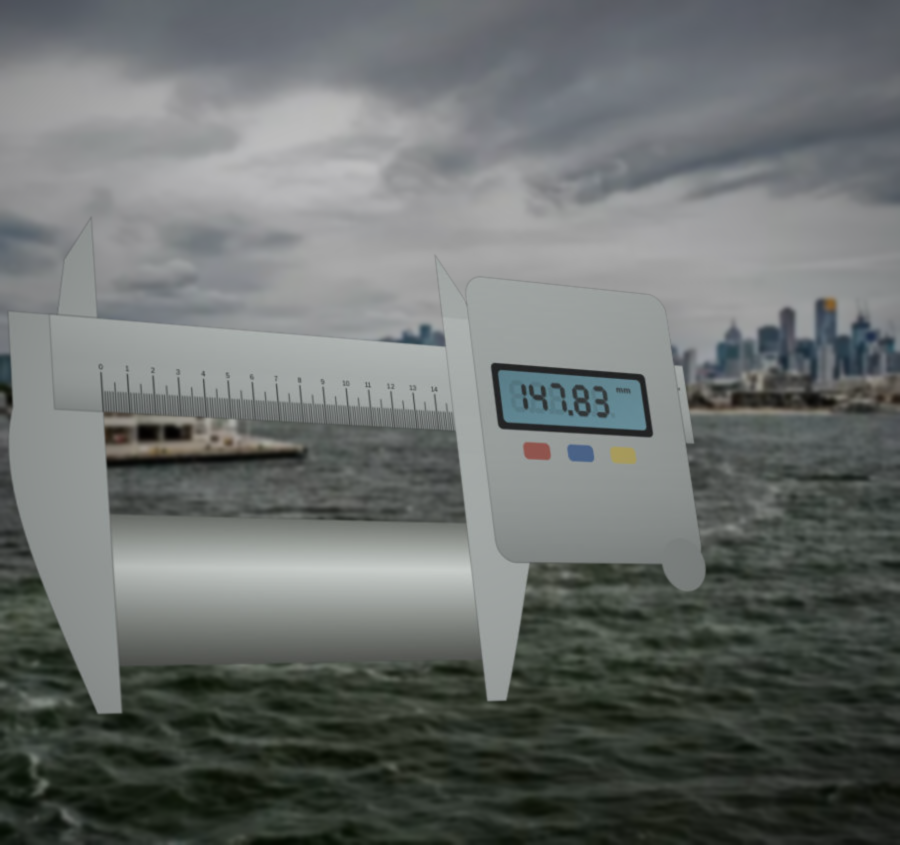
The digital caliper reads 147.83 mm
